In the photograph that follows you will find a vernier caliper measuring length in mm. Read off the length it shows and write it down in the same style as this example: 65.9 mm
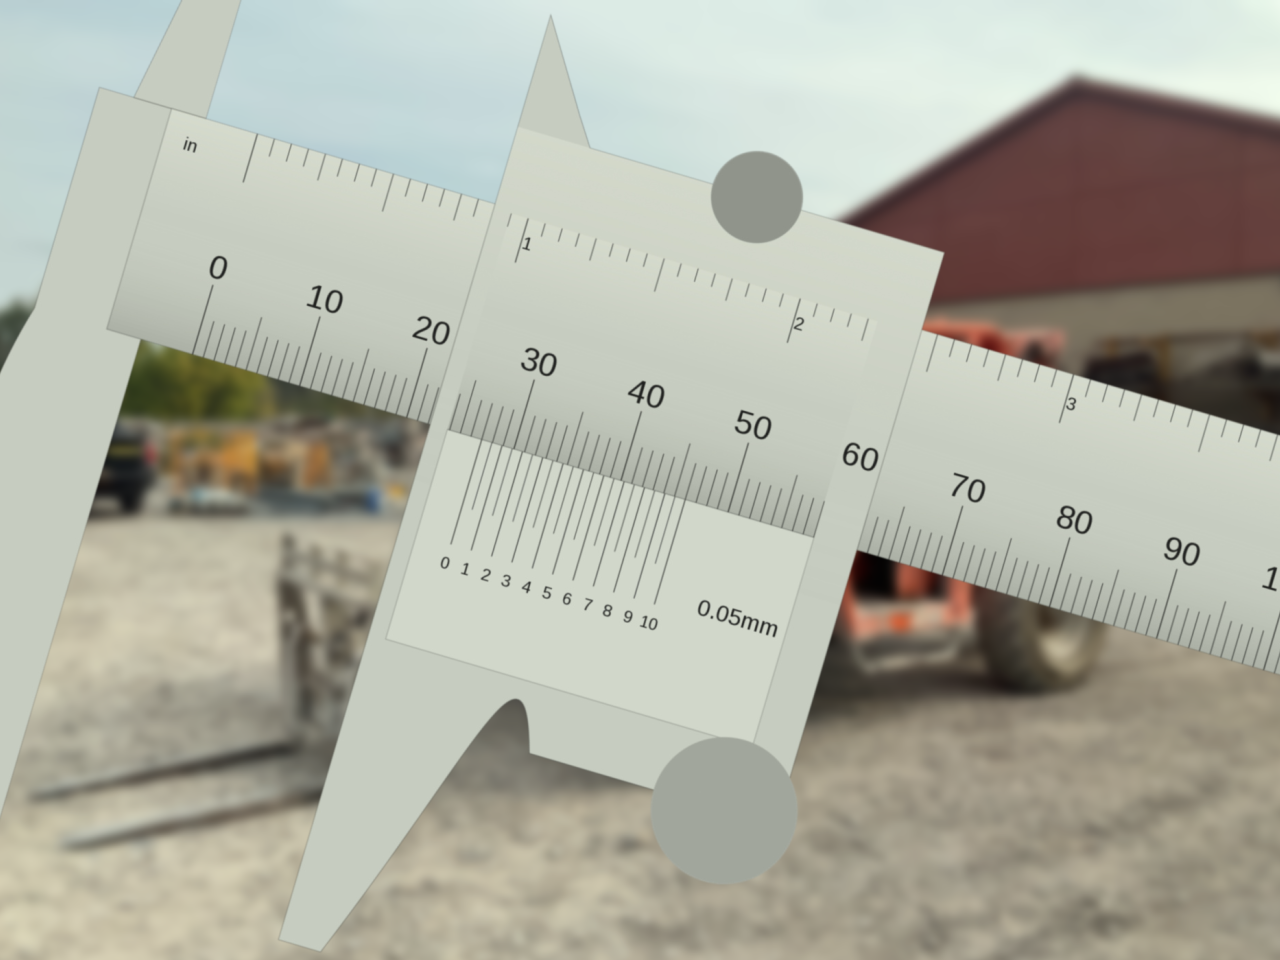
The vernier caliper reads 27.0 mm
